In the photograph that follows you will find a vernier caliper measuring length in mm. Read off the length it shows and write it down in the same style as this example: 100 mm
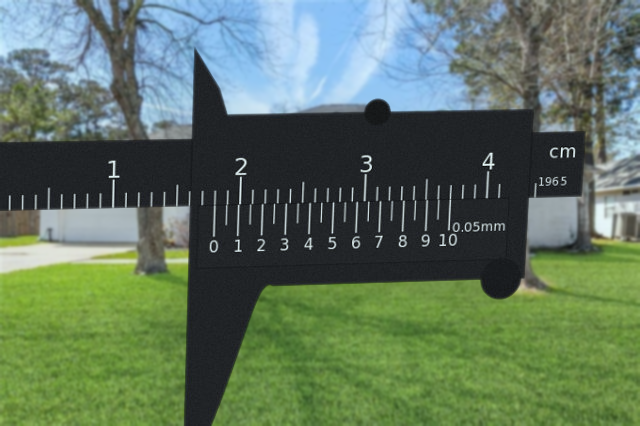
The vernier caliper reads 18.0 mm
